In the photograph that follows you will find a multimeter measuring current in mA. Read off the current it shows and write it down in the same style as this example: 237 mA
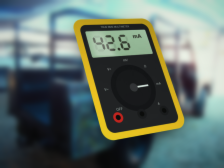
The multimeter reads 42.6 mA
